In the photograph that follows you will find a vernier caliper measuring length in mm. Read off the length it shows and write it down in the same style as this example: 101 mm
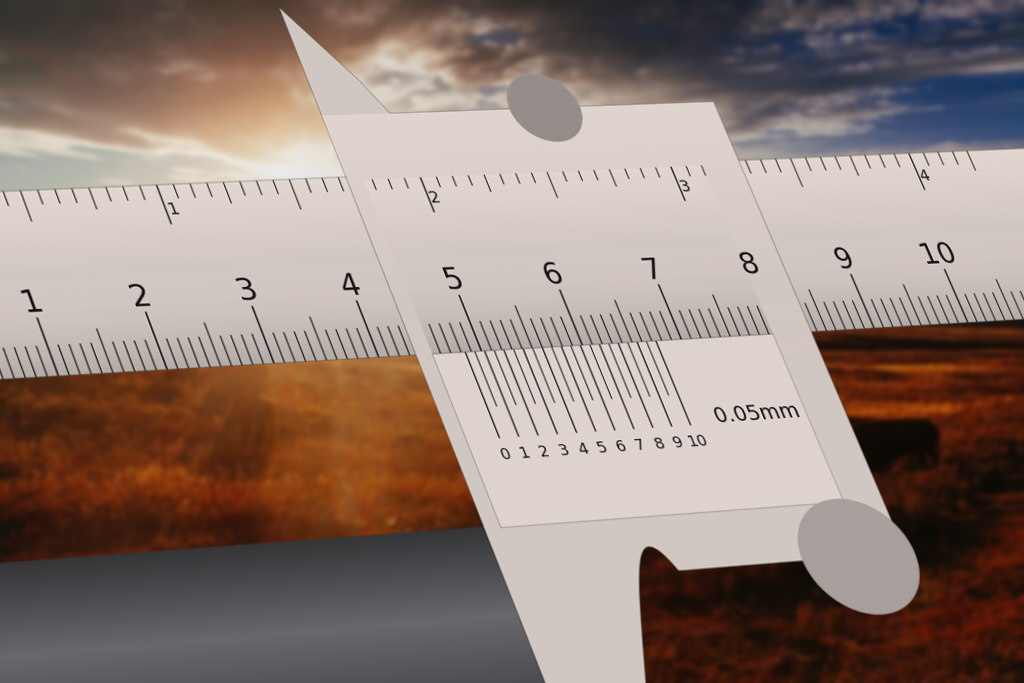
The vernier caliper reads 48.4 mm
